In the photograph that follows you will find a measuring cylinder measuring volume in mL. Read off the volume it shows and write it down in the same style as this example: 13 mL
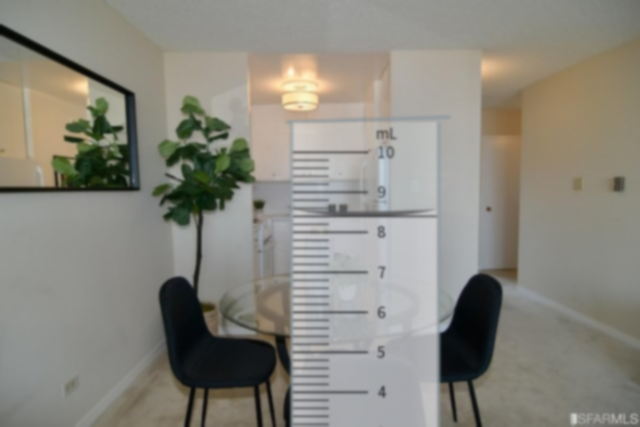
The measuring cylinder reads 8.4 mL
